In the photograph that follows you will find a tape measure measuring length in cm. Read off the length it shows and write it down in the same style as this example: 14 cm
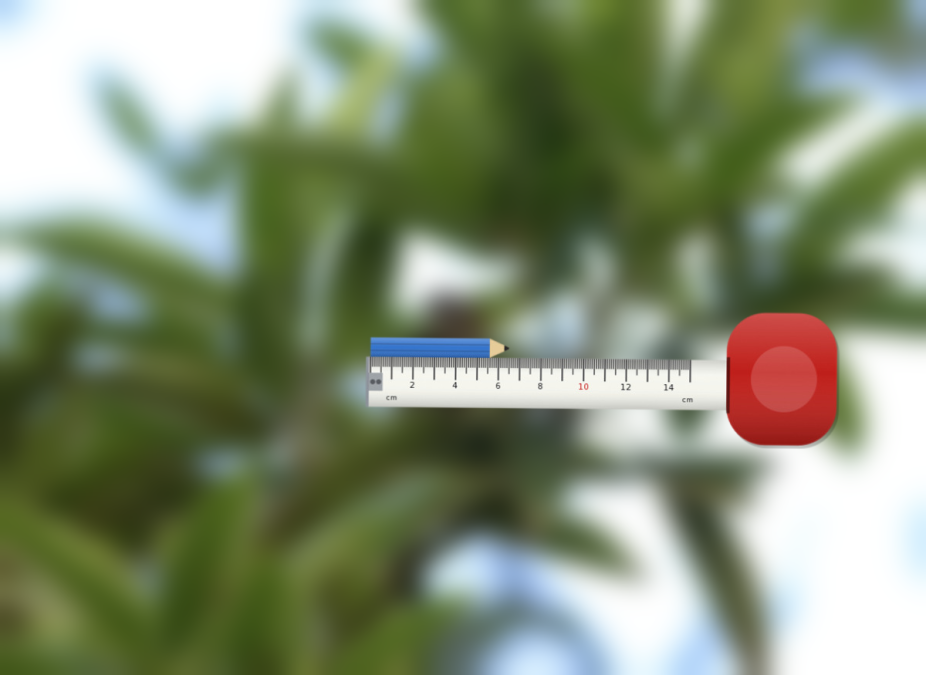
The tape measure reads 6.5 cm
